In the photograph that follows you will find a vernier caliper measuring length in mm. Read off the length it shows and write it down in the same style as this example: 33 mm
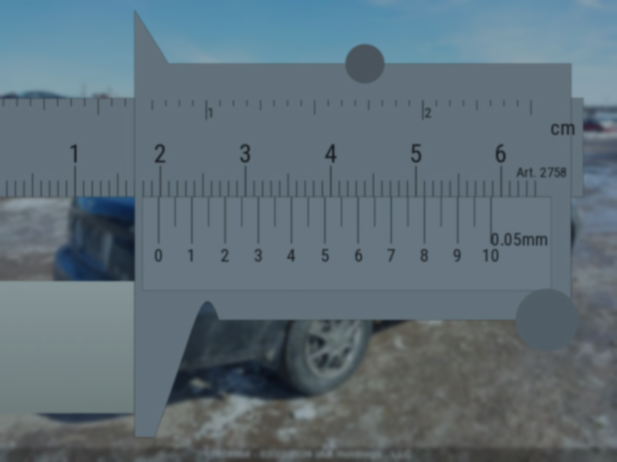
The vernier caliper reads 19.8 mm
